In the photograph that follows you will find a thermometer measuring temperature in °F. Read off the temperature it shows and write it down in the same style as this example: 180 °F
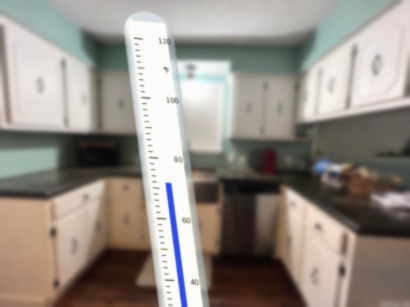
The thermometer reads 72 °F
